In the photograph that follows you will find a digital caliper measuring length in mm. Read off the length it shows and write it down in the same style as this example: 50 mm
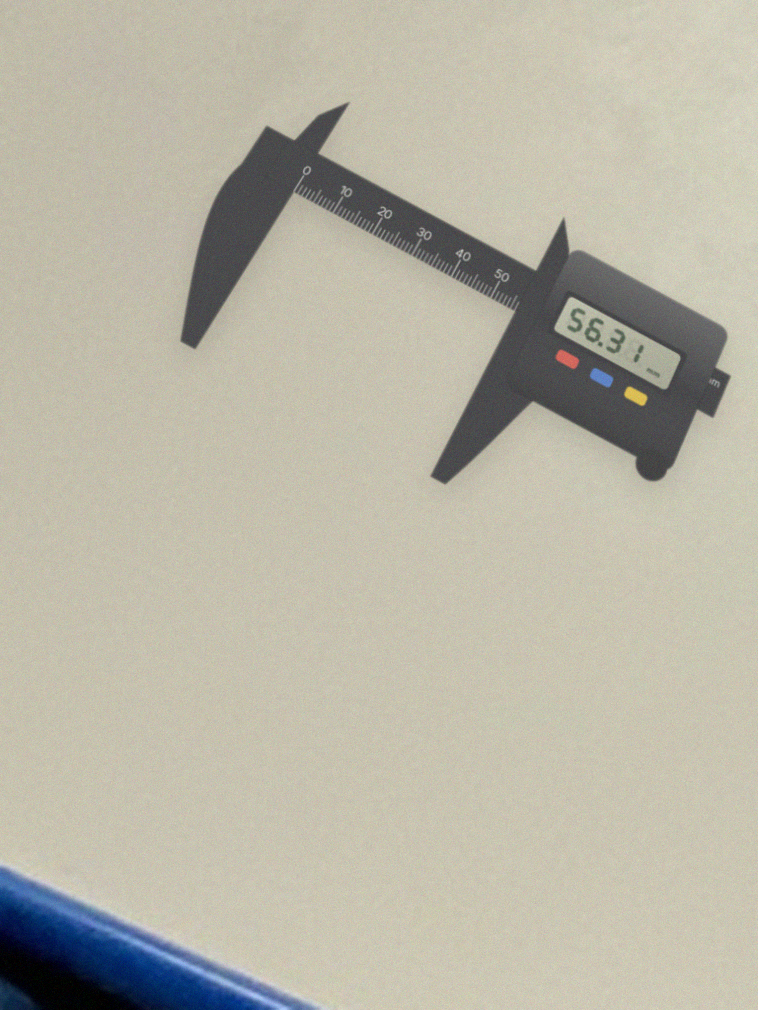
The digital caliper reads 56.31 mm
